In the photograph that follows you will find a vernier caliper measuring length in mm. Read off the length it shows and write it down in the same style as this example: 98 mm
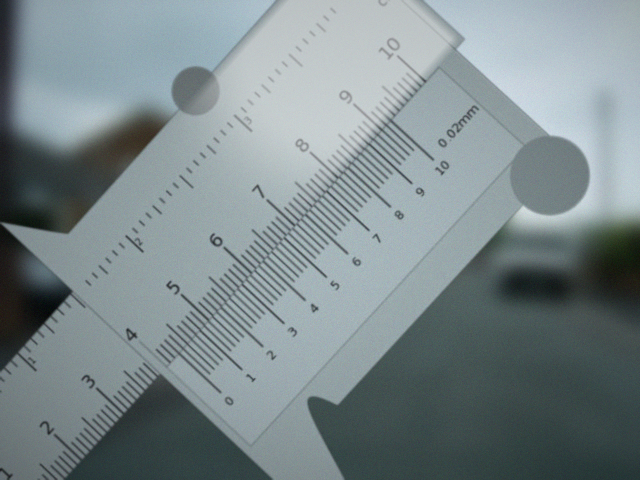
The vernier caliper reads 43.0 mm
